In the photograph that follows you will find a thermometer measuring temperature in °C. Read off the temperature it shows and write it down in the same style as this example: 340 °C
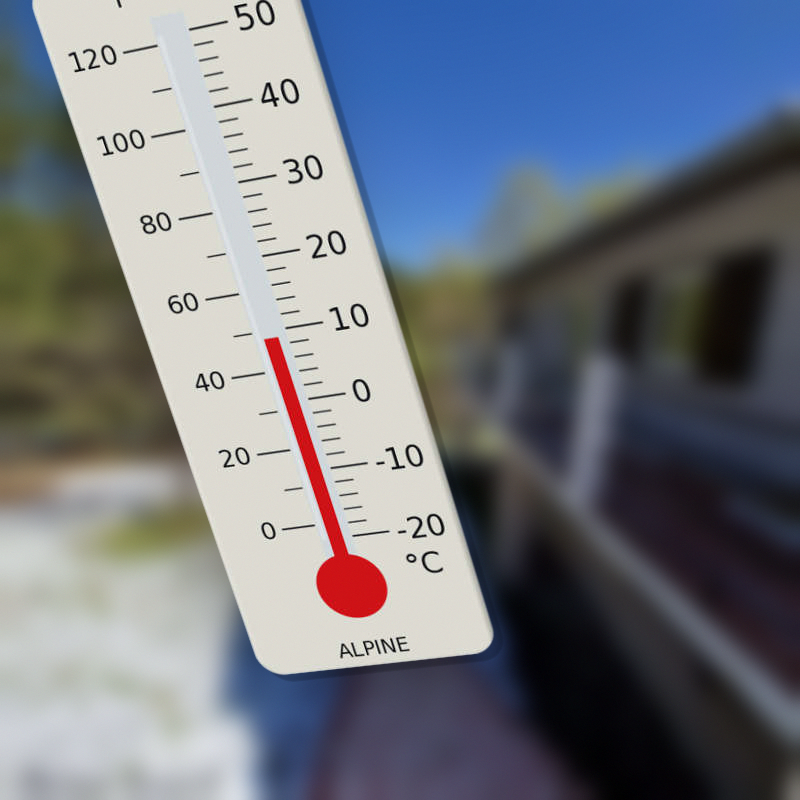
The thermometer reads 9 °C
